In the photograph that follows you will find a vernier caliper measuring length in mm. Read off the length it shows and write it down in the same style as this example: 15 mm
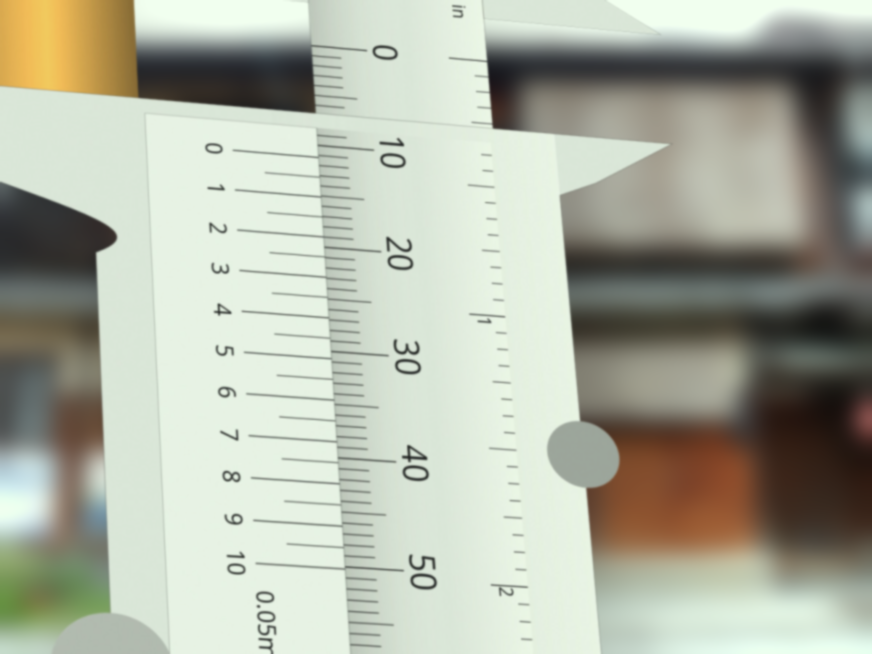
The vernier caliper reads 11.2 mm
